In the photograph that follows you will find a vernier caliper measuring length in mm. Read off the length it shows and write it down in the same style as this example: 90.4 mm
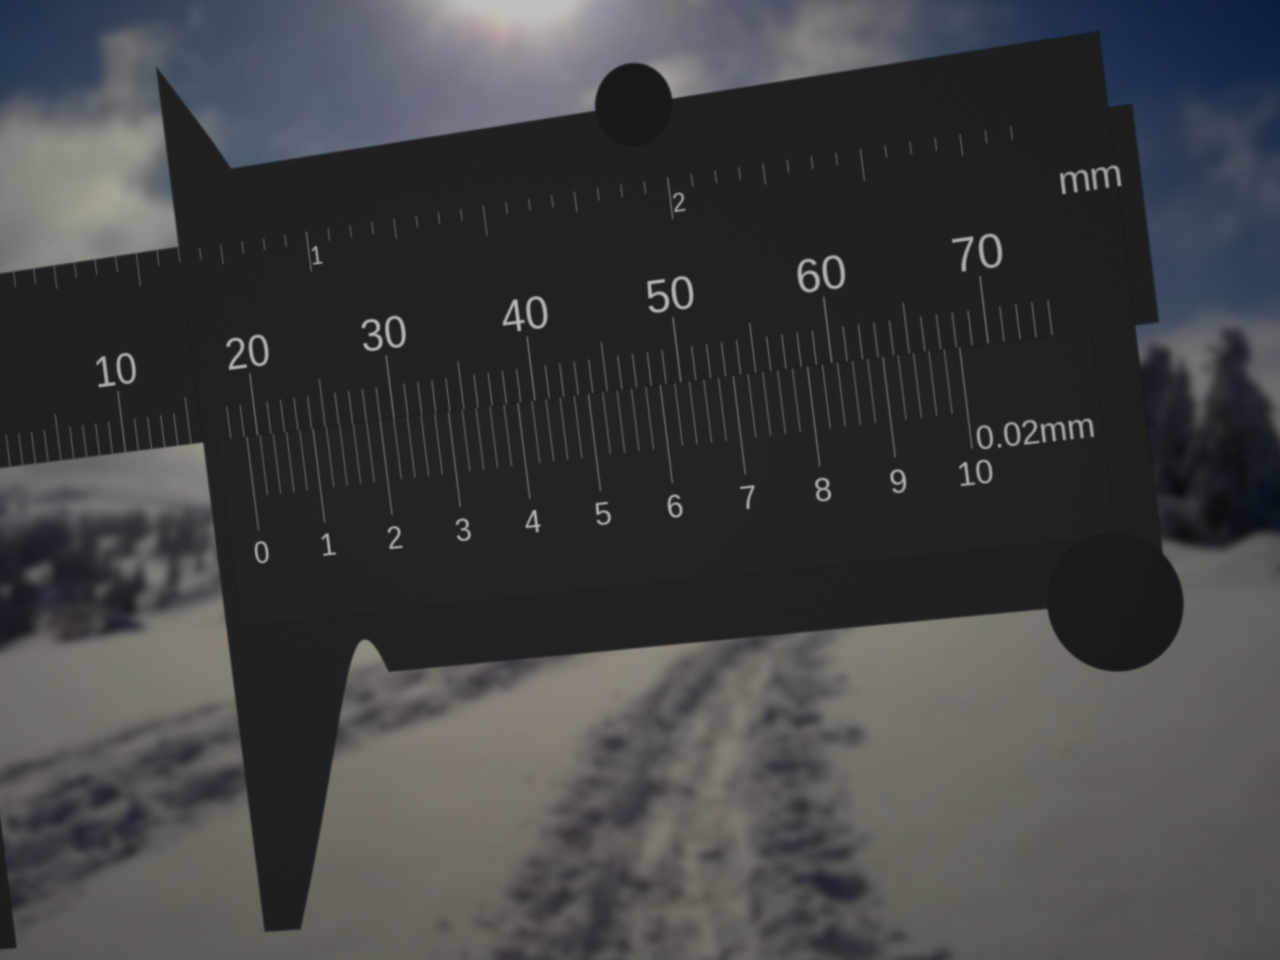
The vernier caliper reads 19.2 mm
